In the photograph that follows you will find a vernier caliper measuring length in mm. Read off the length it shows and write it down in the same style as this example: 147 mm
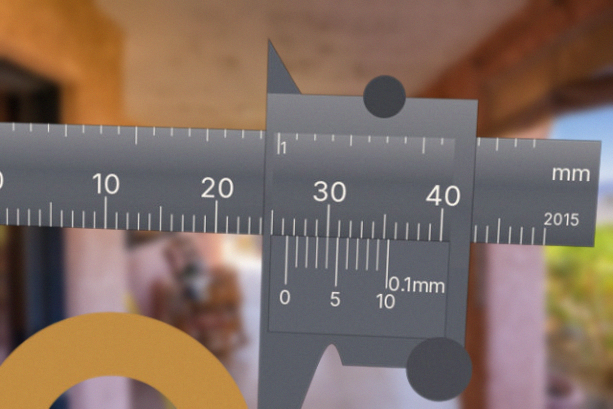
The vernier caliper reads 26.4 mm
